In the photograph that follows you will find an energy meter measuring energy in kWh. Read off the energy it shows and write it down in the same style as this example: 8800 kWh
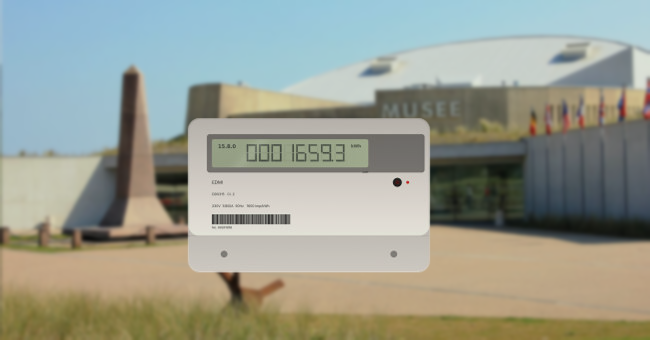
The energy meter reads 1659.3 kWh
